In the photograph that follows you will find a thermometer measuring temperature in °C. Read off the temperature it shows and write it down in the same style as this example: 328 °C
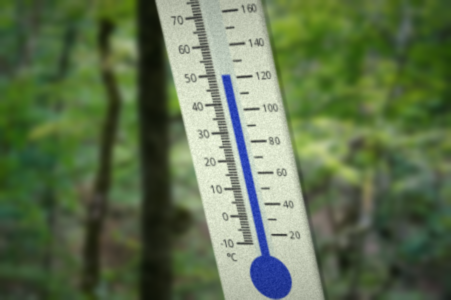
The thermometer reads 50 °C
